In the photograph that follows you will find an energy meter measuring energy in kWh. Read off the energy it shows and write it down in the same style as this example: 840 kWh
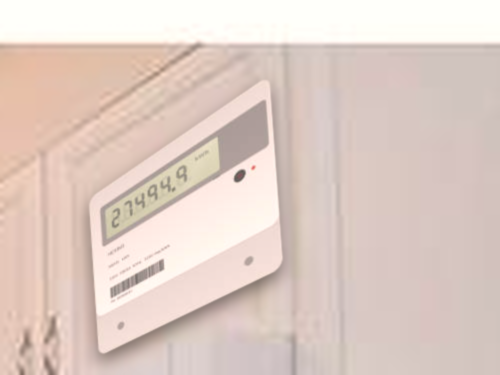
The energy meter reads 27494.9 kWh
